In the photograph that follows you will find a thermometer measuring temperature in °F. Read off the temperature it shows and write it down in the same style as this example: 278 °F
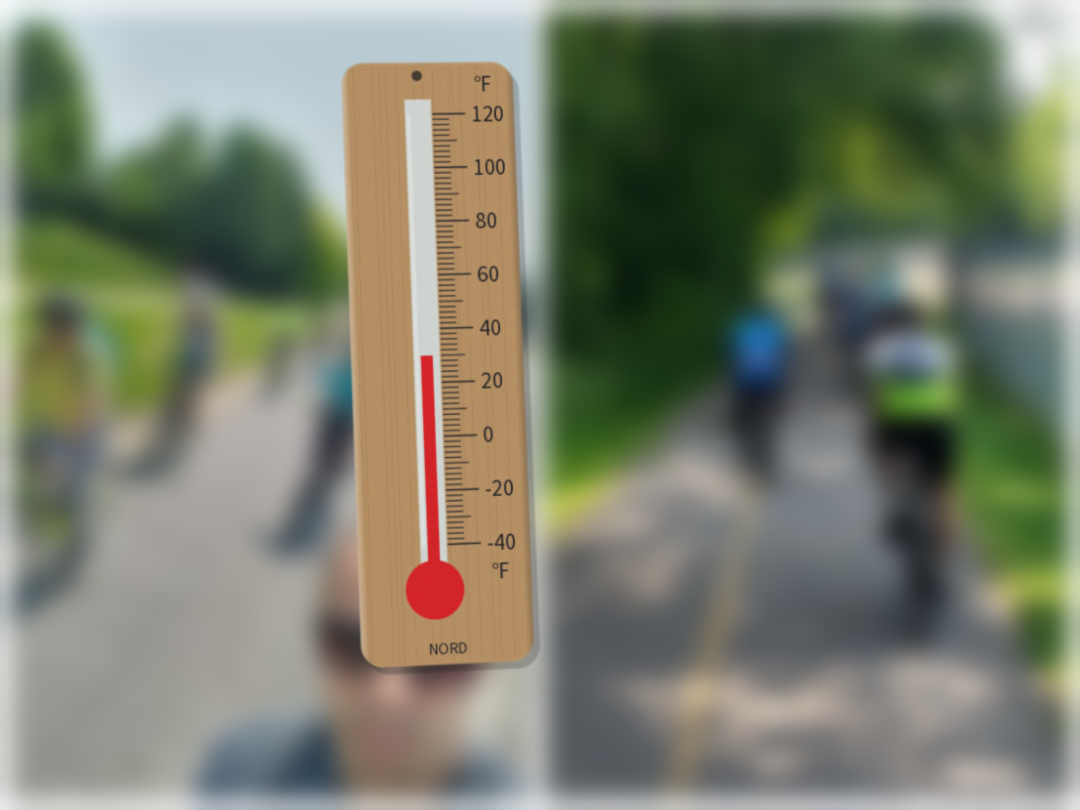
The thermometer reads 30 °F
